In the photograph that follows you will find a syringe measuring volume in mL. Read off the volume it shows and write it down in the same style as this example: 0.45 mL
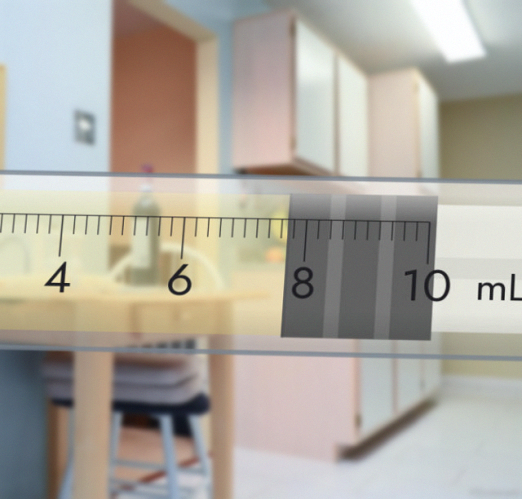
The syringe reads 7.7 mL
